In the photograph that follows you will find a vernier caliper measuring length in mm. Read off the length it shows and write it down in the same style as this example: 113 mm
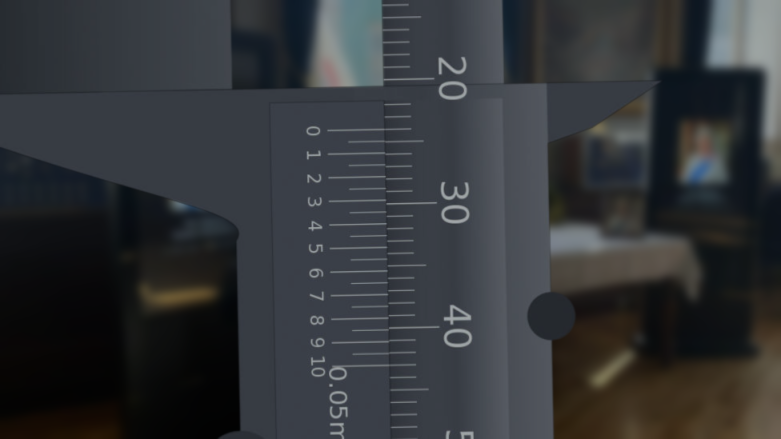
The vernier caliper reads 24.0 mm
